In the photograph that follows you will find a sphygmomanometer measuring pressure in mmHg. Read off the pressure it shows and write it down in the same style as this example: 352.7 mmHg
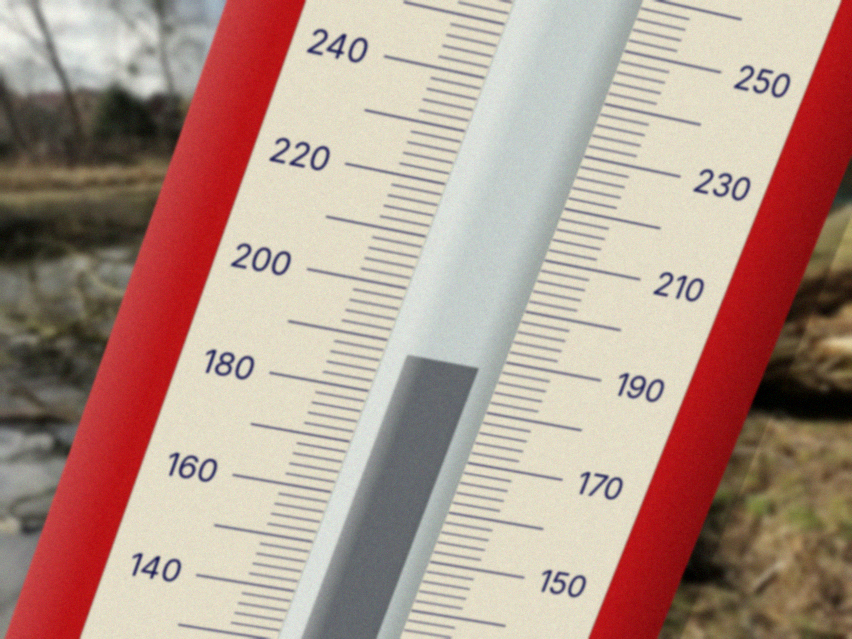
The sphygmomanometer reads 188 mmHg
